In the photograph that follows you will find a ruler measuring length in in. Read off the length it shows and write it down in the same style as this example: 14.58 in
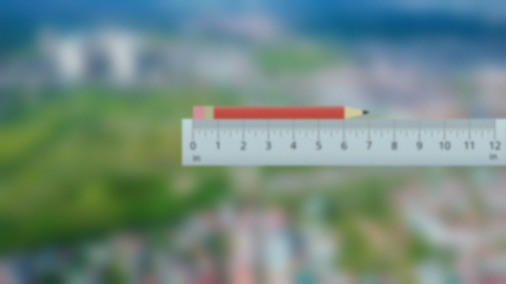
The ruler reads 7 in
